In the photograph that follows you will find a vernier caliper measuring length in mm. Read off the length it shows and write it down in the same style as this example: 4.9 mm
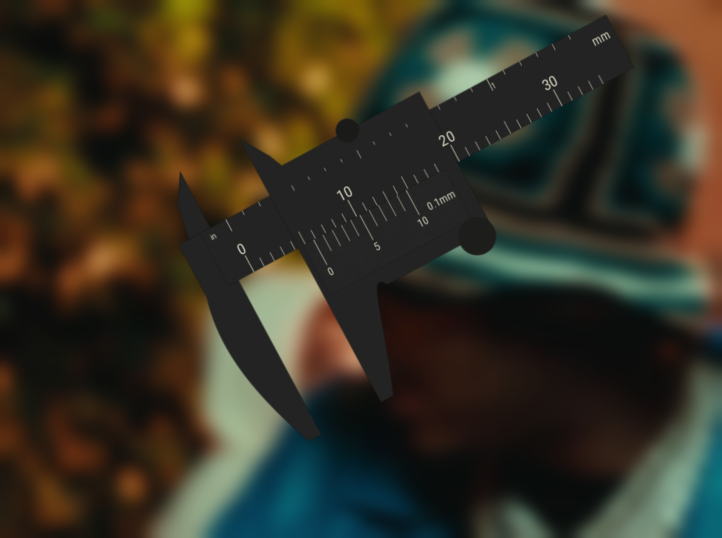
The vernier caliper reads 5.8 mm
